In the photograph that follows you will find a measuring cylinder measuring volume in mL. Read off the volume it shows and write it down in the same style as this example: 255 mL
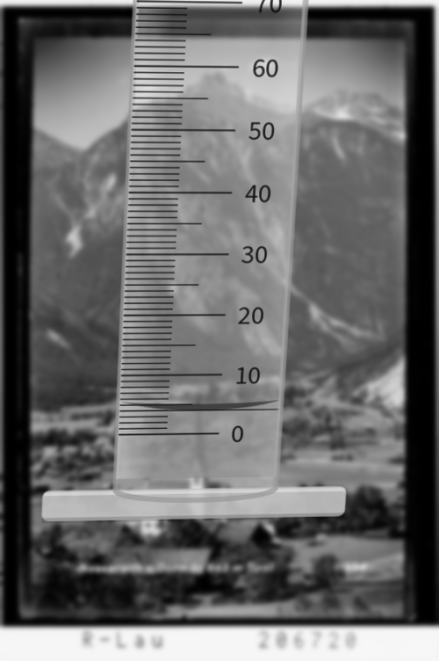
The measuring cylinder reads 4 mL
